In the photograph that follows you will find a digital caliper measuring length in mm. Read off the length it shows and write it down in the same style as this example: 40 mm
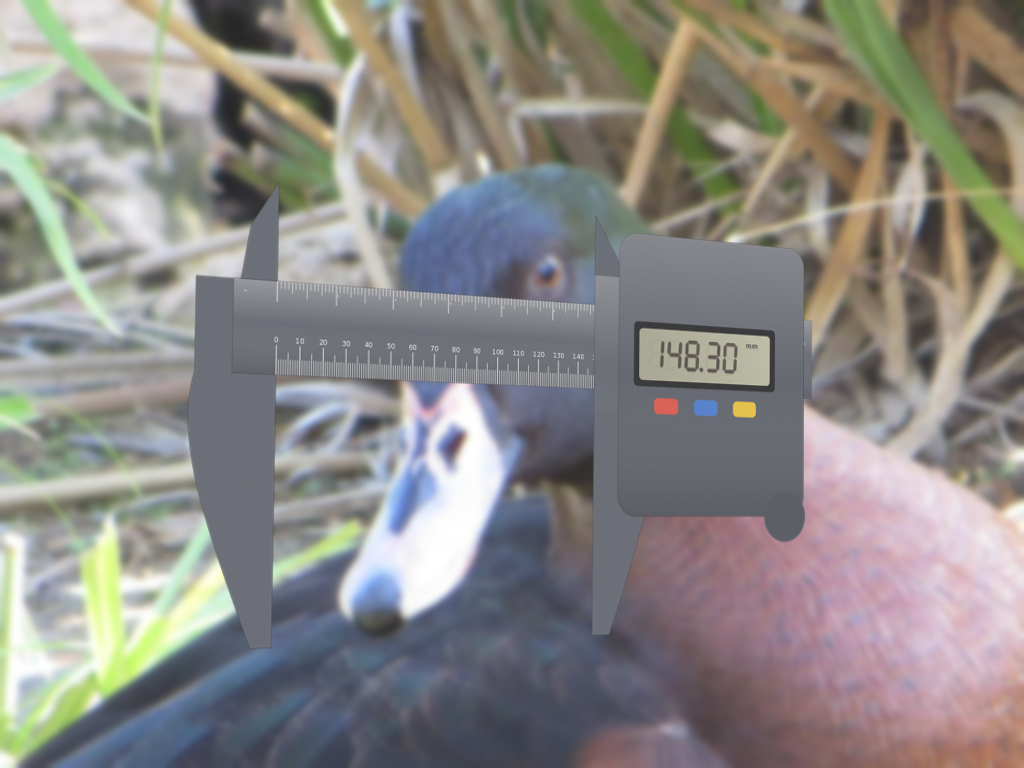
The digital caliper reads 148.30 mm
